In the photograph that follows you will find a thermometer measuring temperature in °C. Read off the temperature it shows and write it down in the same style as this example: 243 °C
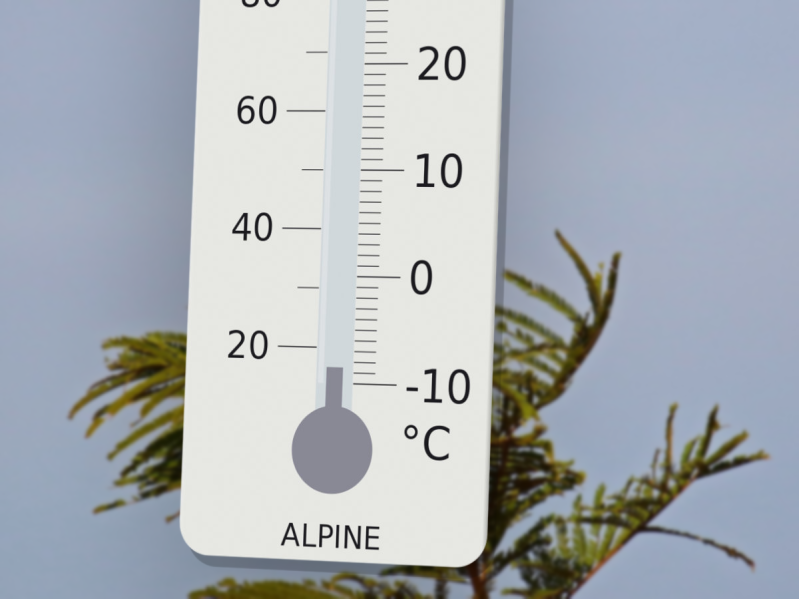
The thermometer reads -8.5 °C
